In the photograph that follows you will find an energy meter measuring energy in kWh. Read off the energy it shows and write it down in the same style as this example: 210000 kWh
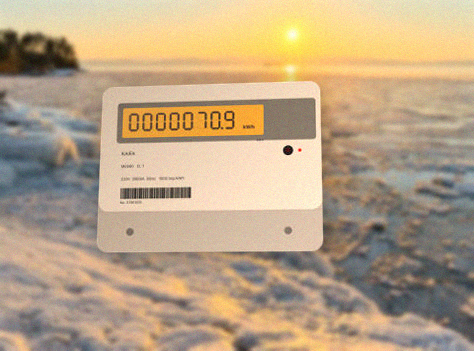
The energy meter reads 70.9 kWh
